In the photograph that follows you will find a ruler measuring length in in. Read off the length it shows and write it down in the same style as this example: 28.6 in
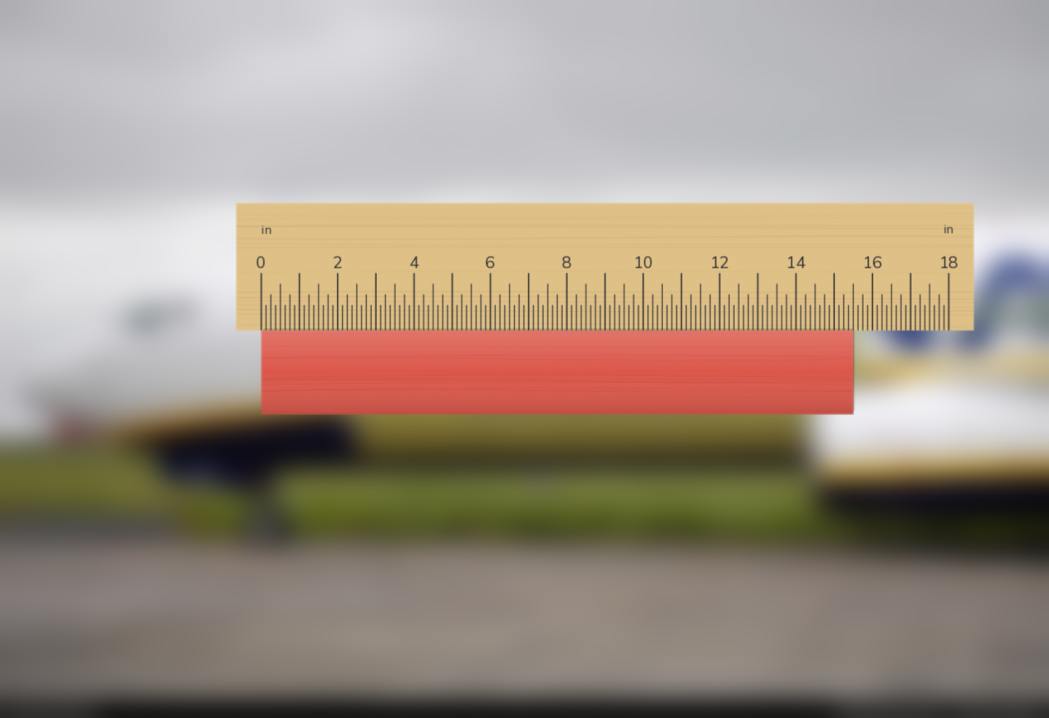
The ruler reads 15.5 in
